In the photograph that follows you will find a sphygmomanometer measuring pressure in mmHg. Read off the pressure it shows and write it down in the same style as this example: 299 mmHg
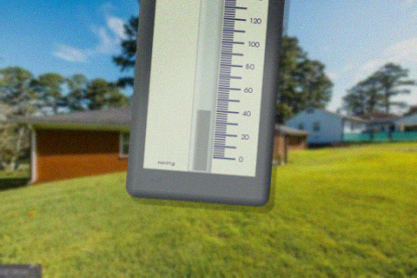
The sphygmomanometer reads 40 mmHg
